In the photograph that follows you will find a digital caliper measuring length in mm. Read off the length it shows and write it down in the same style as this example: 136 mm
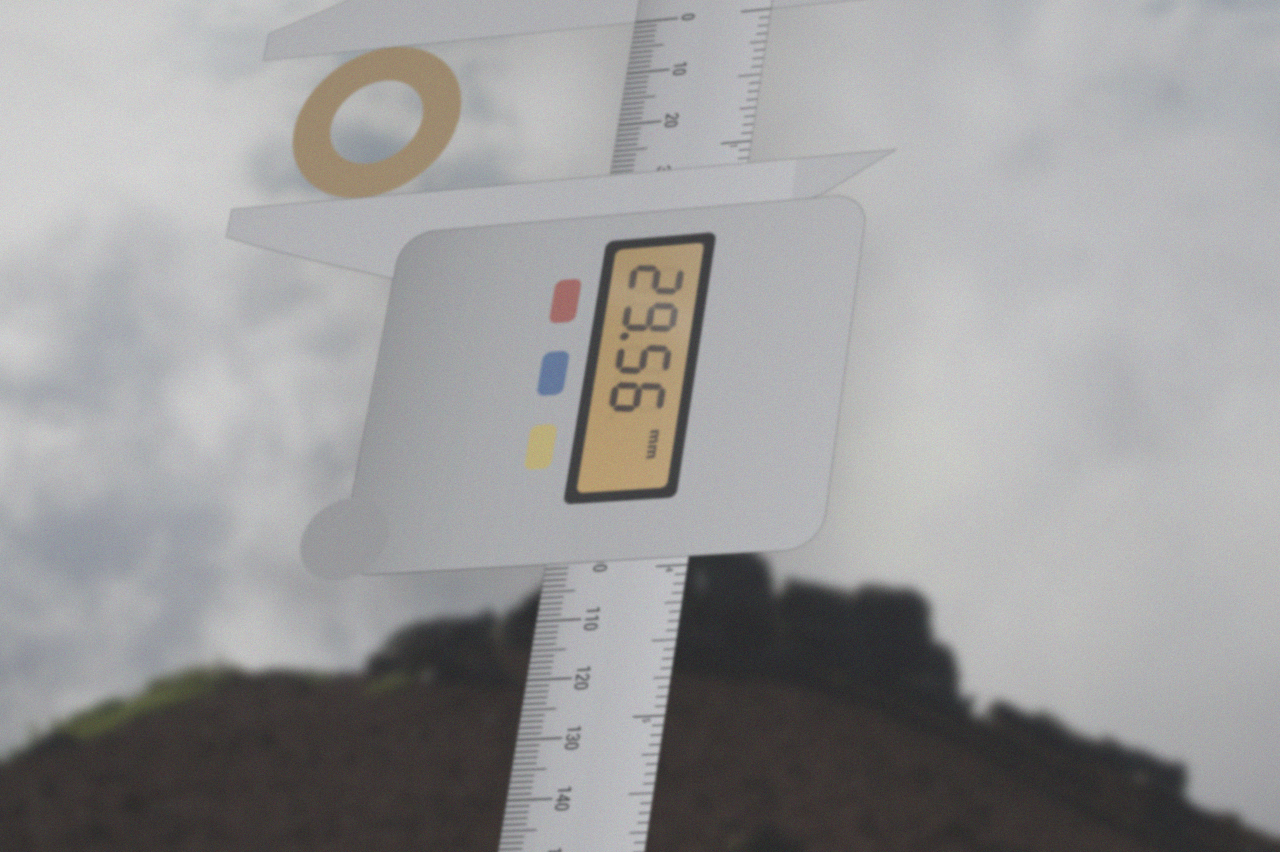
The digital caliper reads 29.56 mm
